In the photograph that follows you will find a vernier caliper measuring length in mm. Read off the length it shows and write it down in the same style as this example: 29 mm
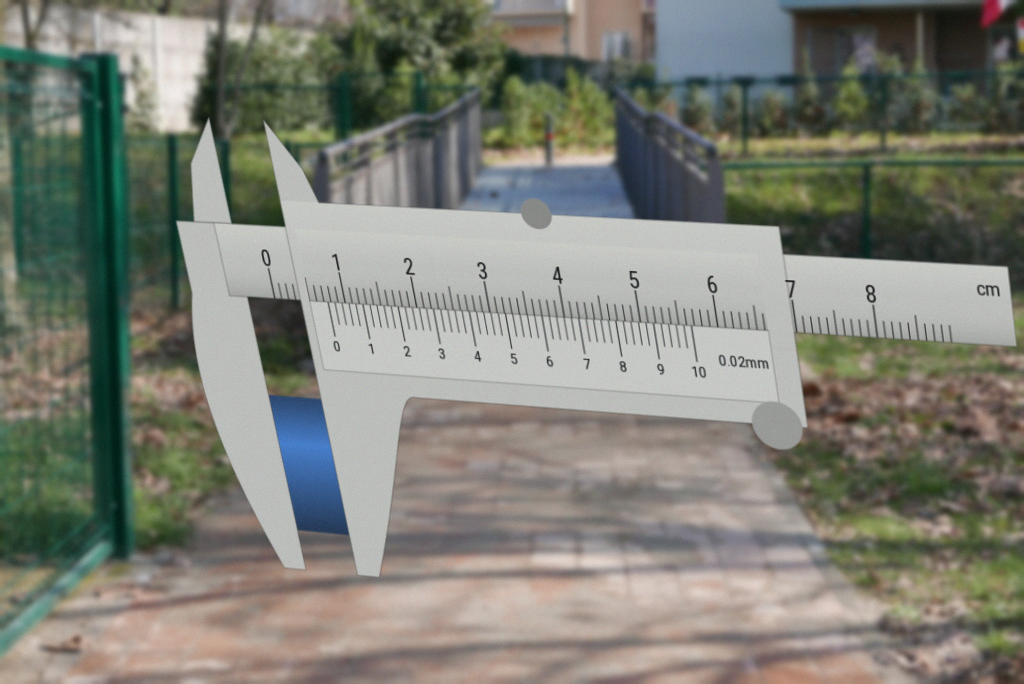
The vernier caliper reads 7.6 mm
